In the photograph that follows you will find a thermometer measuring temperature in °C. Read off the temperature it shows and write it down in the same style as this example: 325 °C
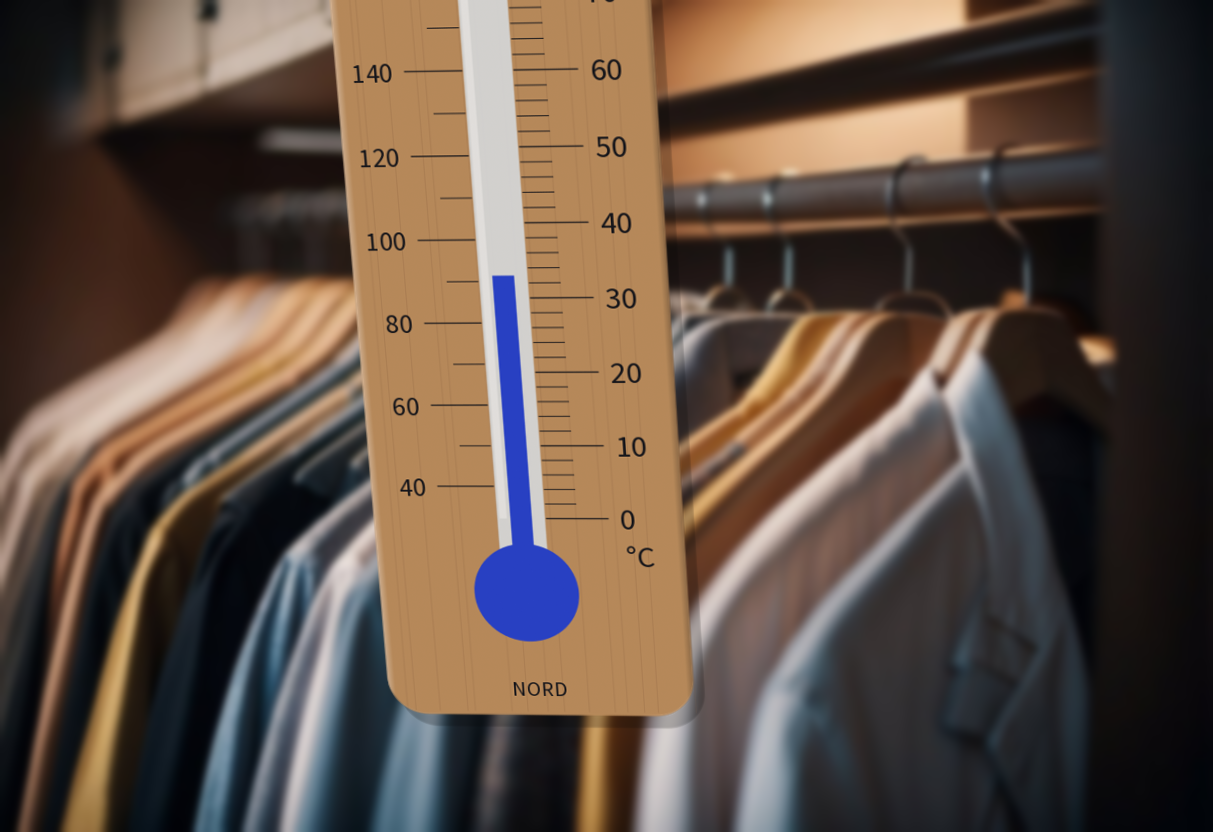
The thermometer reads 33 °C
